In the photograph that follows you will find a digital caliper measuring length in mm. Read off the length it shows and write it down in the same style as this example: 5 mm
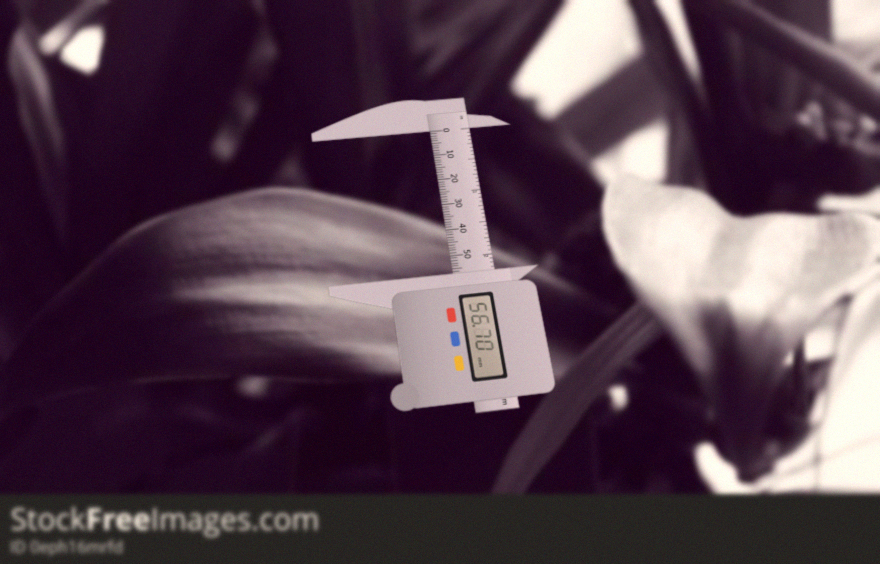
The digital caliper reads 56.70 mm
